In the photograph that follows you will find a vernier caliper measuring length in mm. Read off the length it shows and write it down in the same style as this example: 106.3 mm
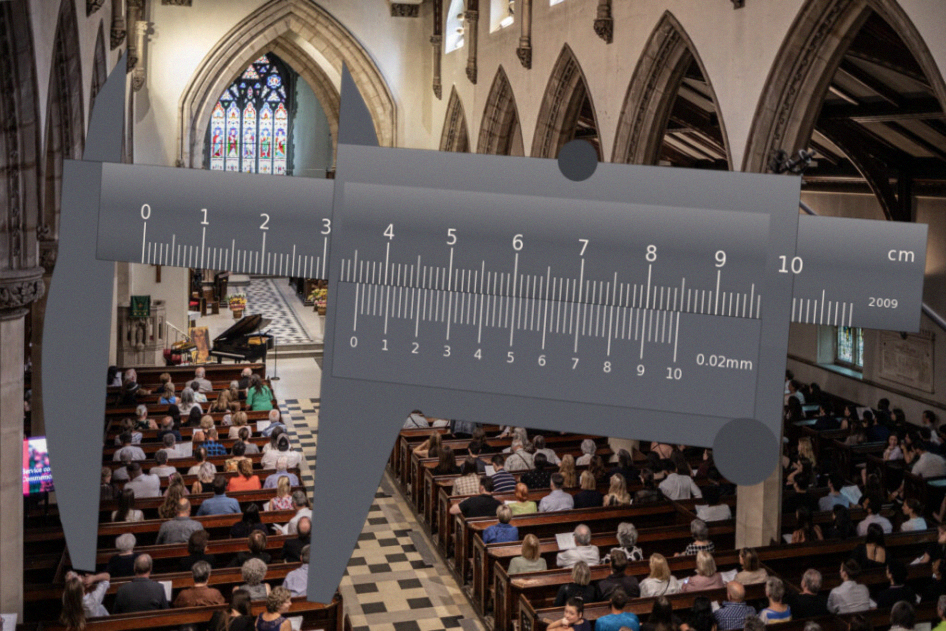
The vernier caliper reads 35.6 mm
